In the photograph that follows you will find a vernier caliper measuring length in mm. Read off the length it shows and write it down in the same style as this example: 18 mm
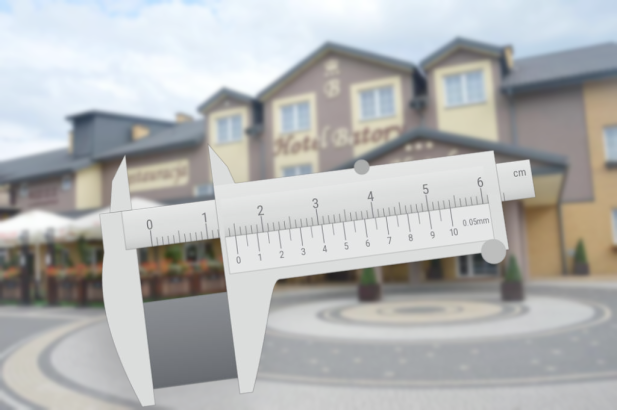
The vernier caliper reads 15.0 mm
